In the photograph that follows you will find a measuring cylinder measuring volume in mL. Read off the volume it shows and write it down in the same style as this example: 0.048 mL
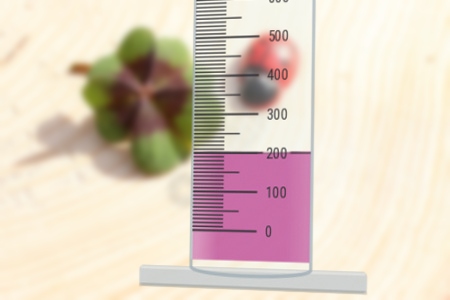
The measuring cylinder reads 200 mL
